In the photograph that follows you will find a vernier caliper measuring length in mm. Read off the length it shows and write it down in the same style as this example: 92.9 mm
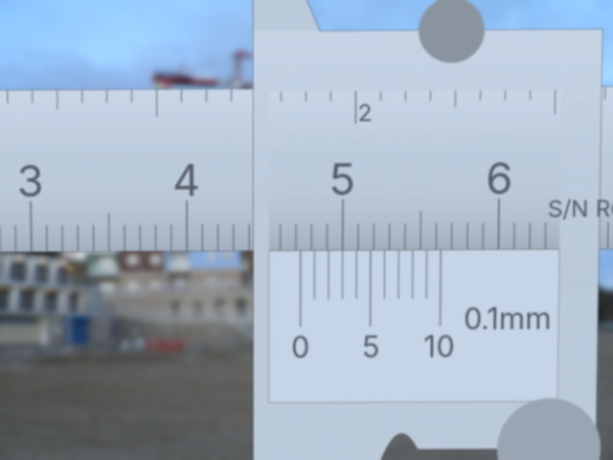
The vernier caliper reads 47.3 mm
